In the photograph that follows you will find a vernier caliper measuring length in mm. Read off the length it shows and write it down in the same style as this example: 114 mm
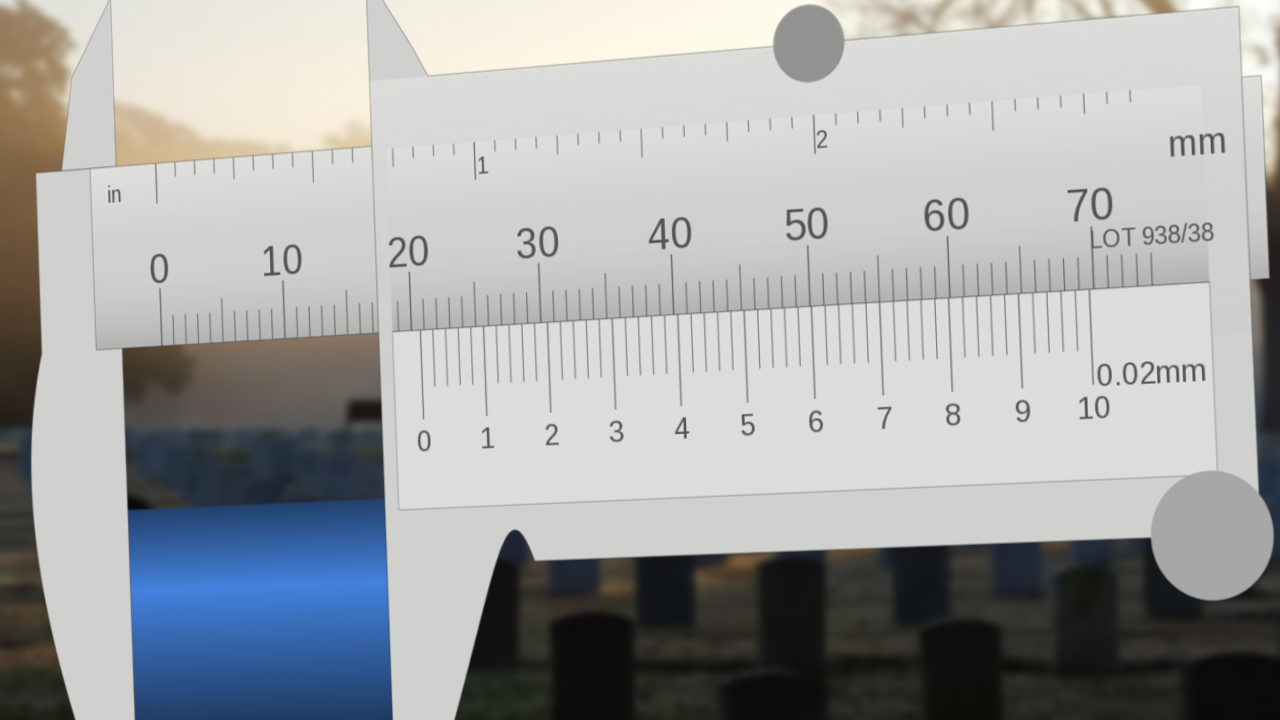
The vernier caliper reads 20.7 mm
